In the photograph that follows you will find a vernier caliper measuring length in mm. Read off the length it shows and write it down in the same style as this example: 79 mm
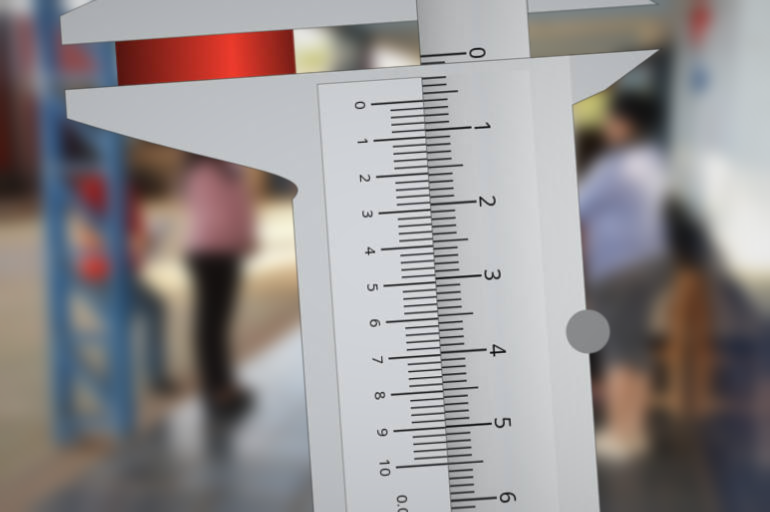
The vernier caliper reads 6.0 mm
